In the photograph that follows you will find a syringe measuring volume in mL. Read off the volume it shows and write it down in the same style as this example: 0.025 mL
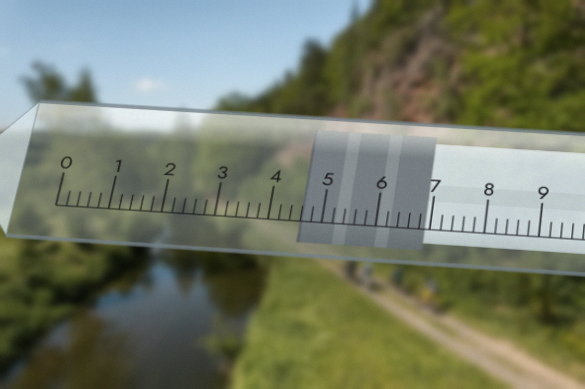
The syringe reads 4.6 mL
